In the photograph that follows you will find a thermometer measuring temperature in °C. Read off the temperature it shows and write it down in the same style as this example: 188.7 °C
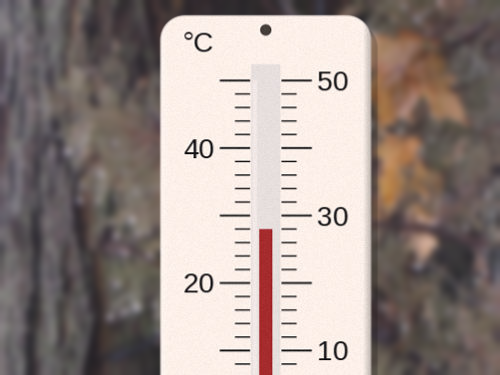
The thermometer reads 28 °C
